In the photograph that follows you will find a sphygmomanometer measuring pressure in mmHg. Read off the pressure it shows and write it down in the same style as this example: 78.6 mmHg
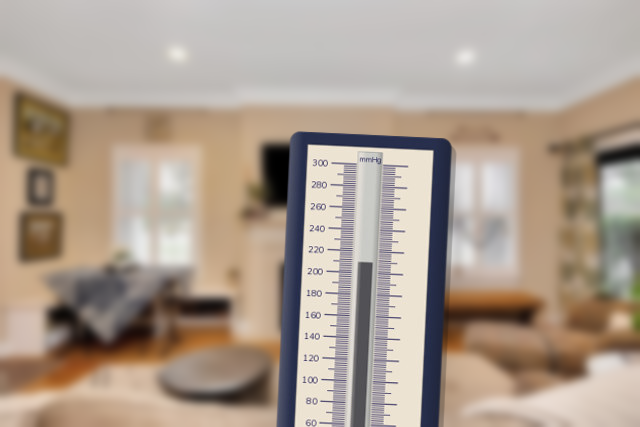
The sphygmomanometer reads 210 mmHg
